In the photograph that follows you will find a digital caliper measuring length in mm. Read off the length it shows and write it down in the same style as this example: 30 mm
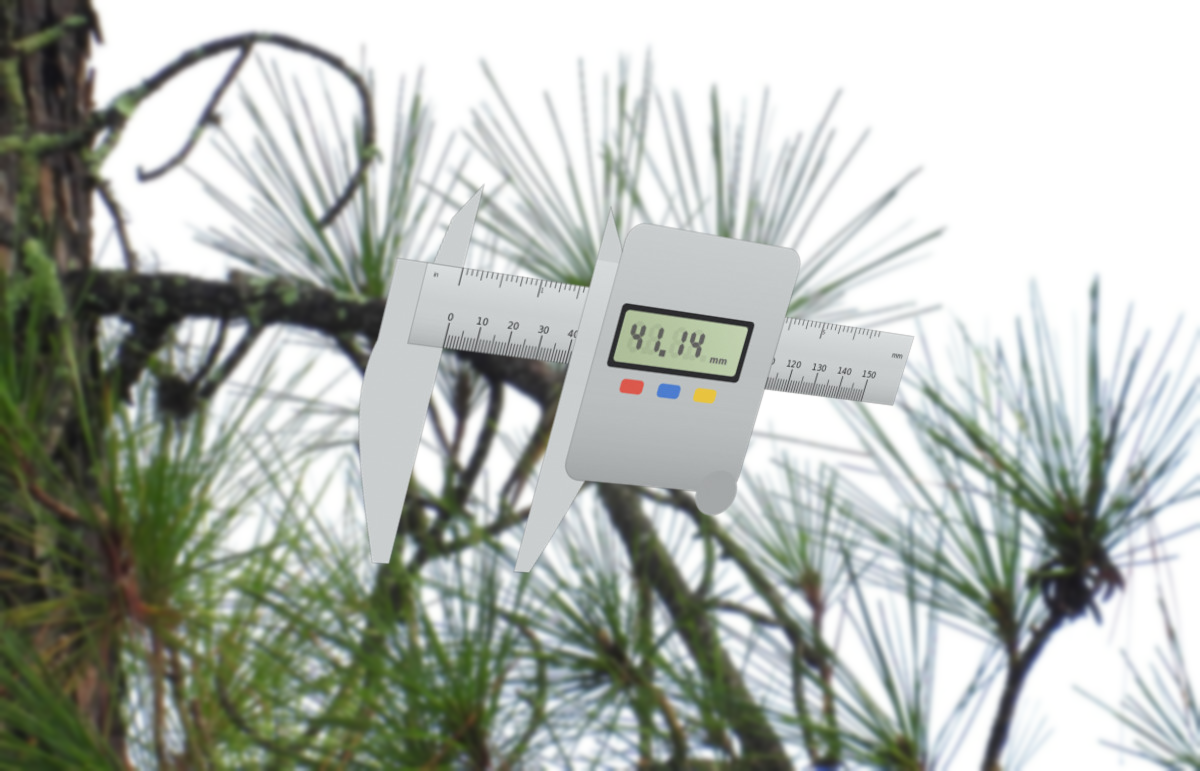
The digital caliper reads 41.14 mm
